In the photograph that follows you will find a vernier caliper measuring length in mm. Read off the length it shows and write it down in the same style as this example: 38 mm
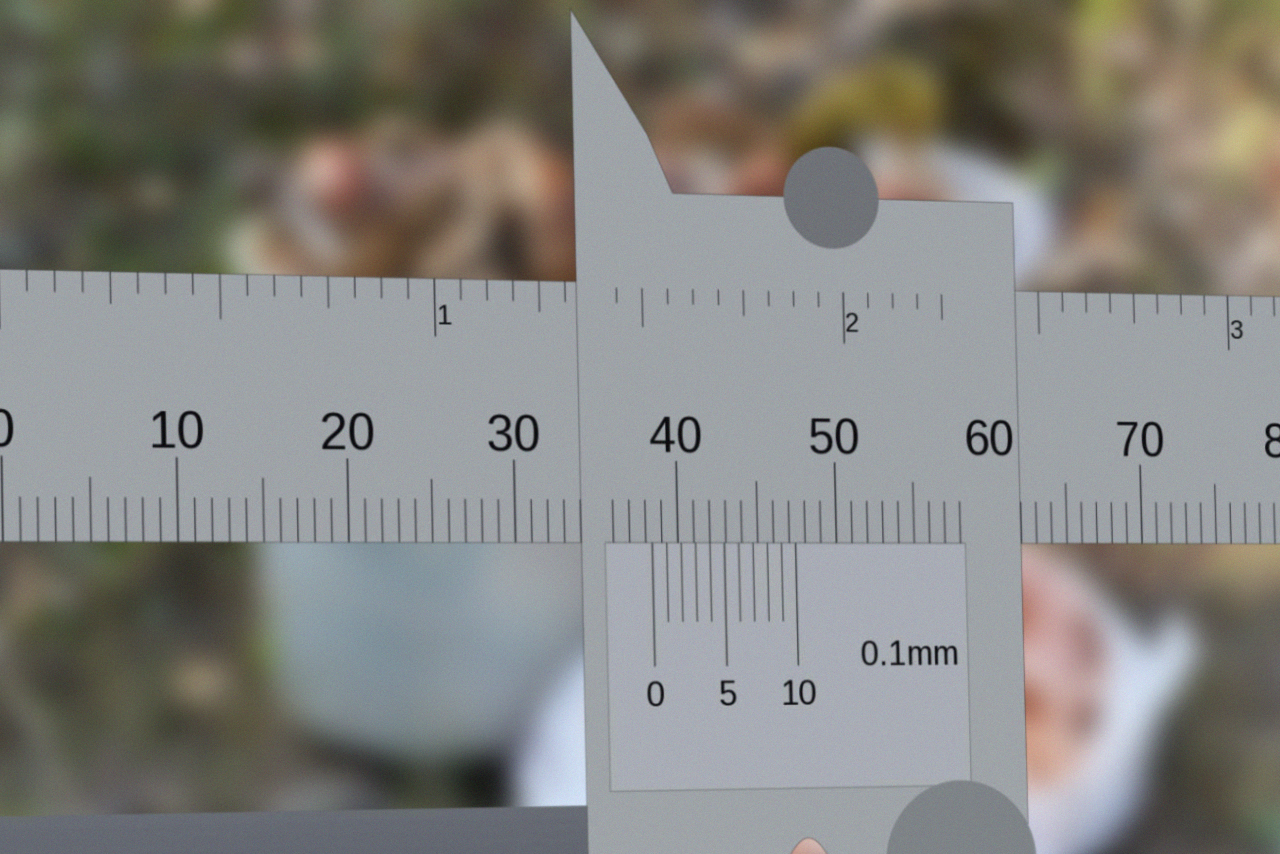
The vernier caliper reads 38.4 mm
